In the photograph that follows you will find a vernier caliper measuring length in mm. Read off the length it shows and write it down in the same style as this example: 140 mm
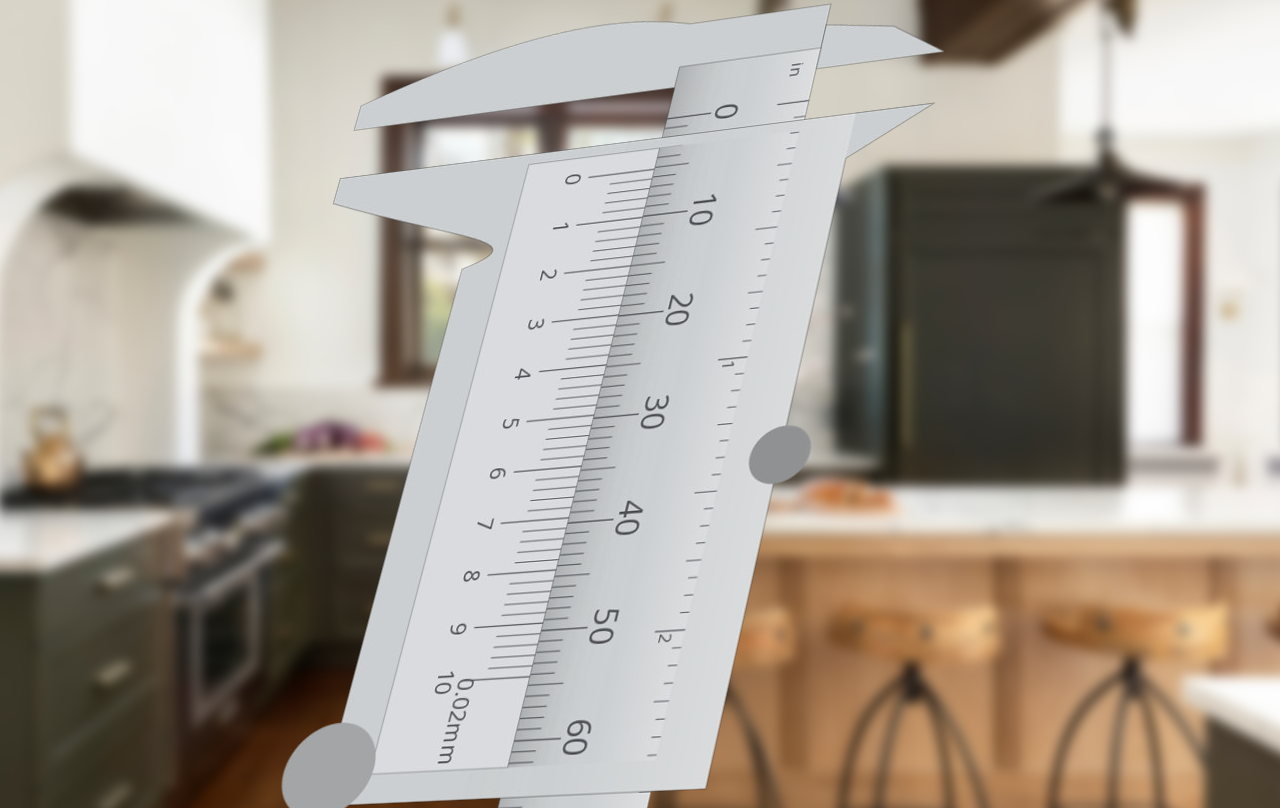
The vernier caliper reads 5.2 mm
